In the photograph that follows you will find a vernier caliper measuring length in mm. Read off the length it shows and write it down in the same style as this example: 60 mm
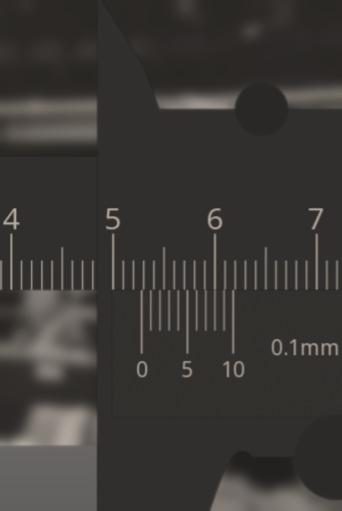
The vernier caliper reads 52.8 mm
